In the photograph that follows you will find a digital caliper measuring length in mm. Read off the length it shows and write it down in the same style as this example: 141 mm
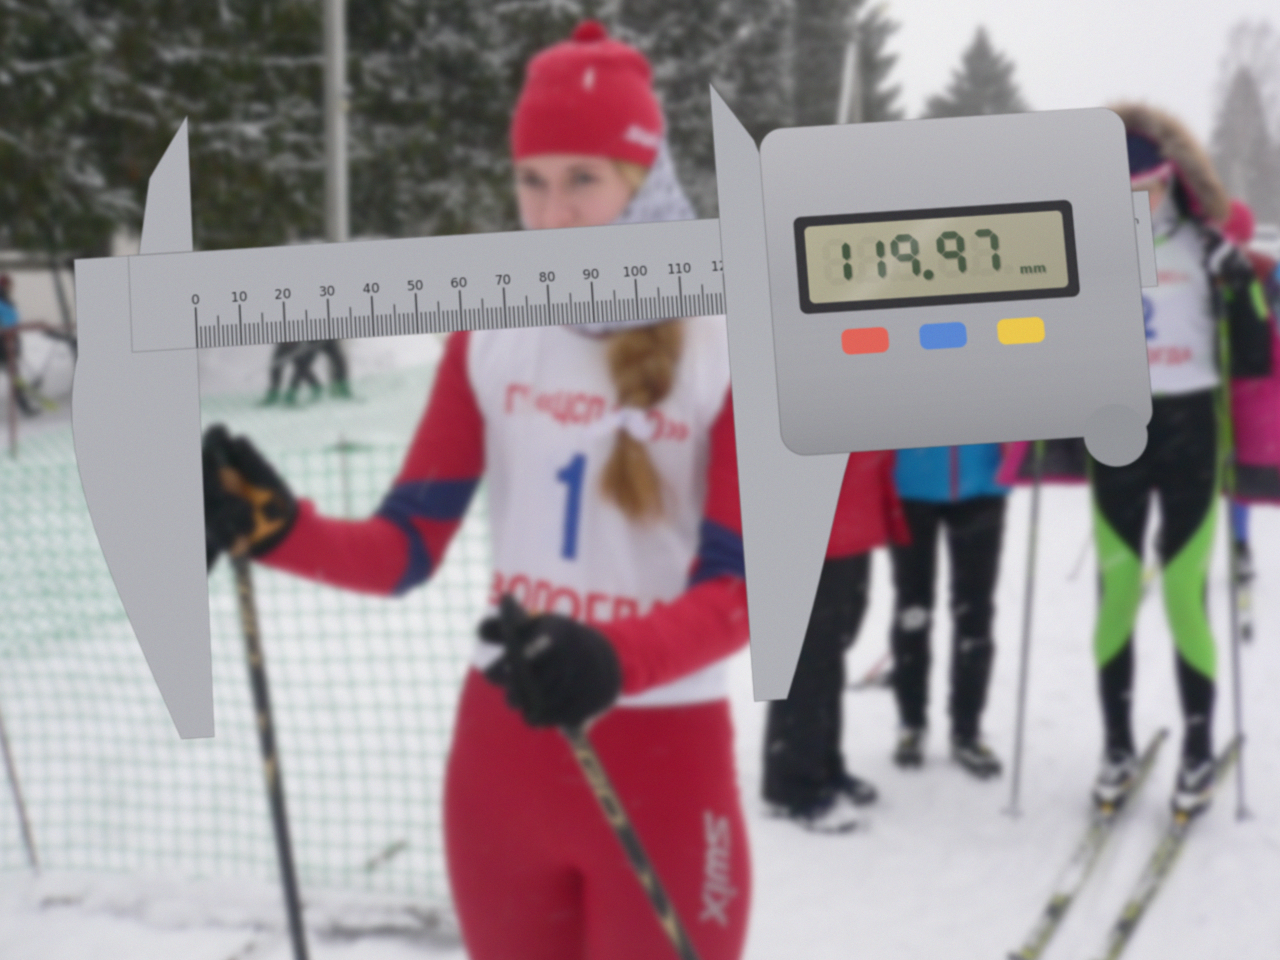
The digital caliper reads 119.97 mm
